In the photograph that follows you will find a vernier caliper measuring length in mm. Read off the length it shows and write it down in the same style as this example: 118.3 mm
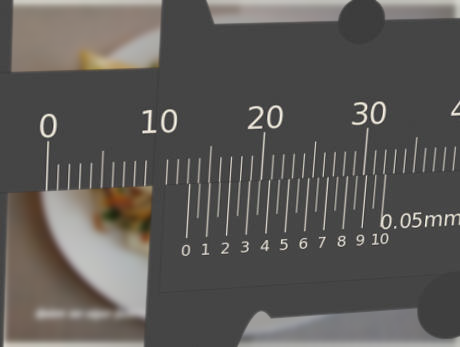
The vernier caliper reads 13.2 mm
